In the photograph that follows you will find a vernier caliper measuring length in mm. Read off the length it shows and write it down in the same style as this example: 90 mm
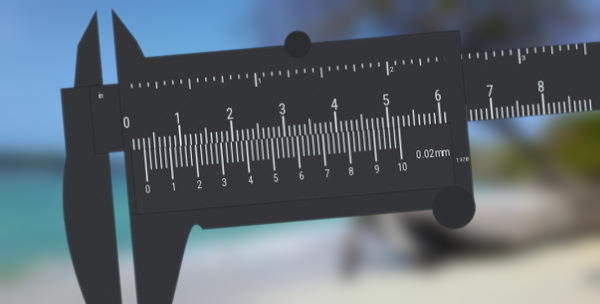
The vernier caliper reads 3.0 mm
